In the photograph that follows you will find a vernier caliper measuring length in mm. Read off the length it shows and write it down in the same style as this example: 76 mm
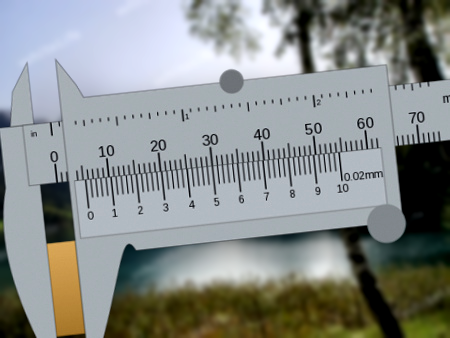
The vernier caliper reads 5.5 mm
